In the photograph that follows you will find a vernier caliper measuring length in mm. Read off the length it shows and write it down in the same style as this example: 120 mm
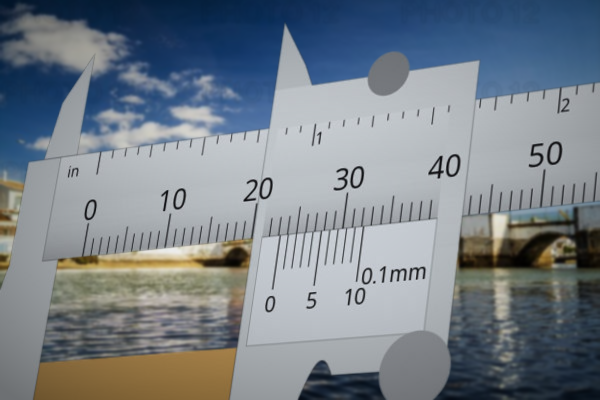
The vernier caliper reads 23.2 mm
